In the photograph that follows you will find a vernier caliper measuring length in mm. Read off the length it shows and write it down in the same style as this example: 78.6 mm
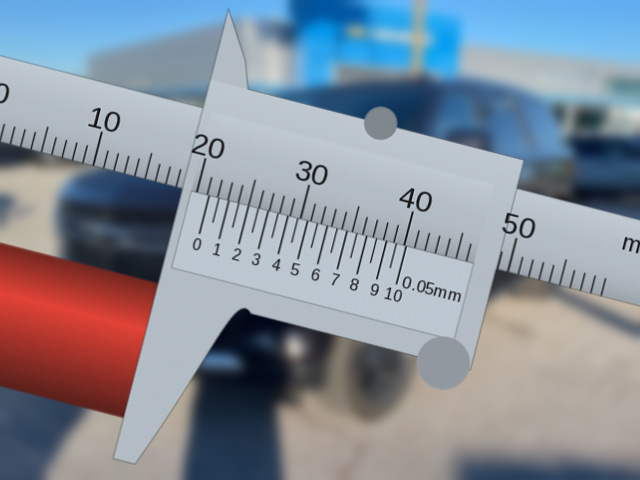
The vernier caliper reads 21.2 mm
